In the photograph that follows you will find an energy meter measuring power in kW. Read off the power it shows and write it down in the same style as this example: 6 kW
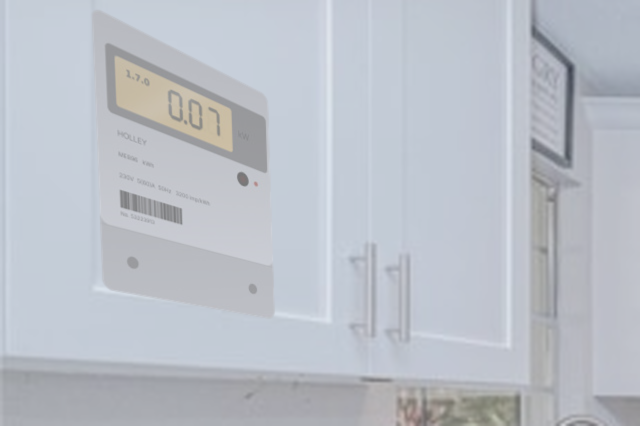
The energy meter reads 0.07 kW
